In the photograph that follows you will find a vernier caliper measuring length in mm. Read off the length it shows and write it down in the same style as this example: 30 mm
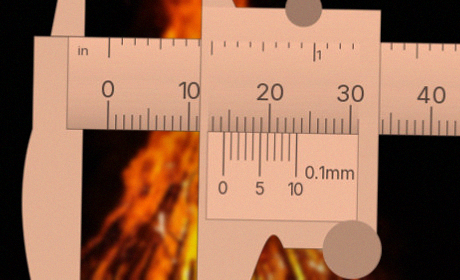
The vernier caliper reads 14.4 mm
